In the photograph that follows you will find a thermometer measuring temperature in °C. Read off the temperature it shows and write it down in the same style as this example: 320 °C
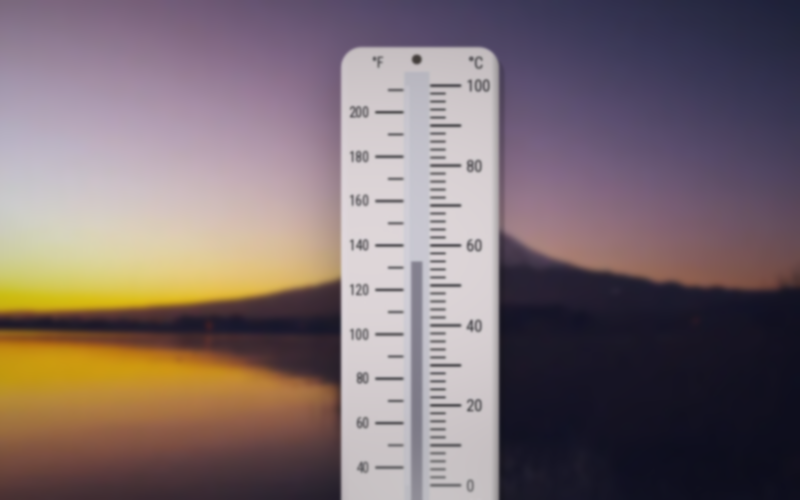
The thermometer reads 56 °C
